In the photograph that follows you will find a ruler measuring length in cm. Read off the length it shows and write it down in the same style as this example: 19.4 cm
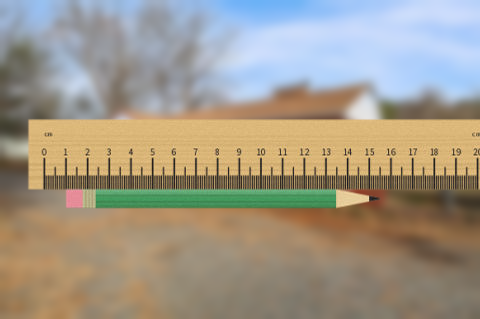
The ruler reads 14.5 cm
